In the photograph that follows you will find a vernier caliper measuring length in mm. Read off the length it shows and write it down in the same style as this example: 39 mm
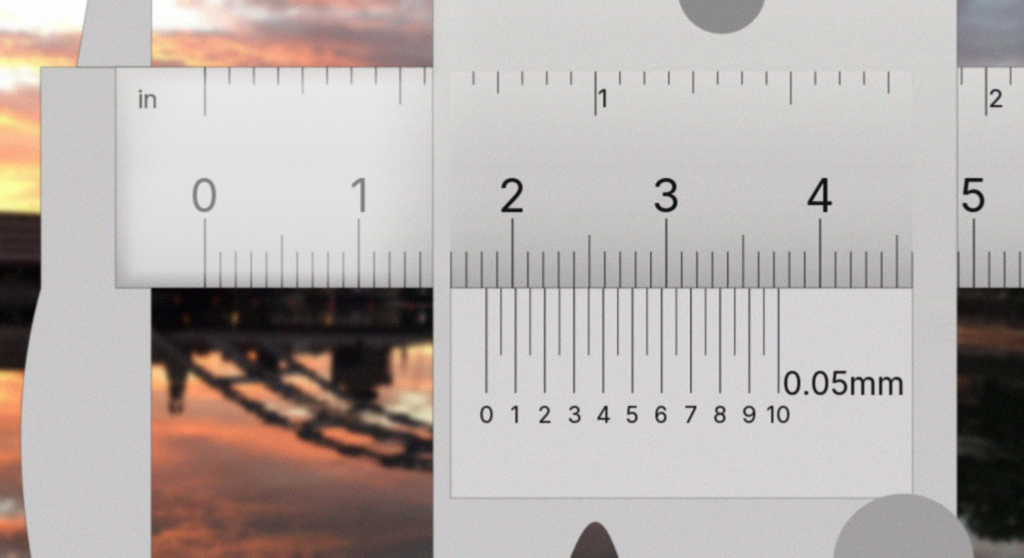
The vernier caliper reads 18.3 mm
